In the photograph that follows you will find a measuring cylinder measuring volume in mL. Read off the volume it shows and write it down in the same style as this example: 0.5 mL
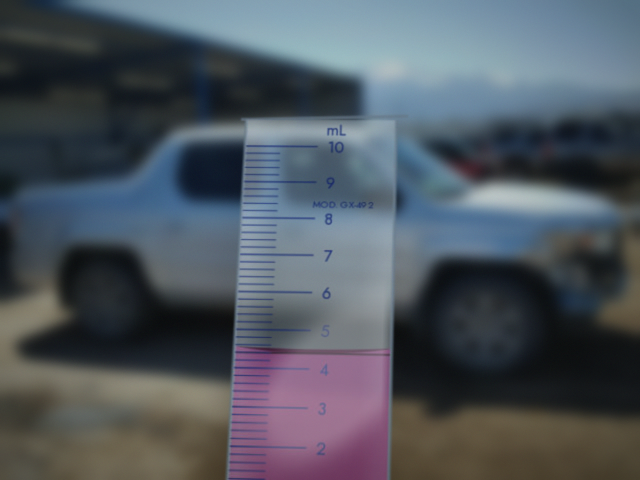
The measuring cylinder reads 4.4 mL
